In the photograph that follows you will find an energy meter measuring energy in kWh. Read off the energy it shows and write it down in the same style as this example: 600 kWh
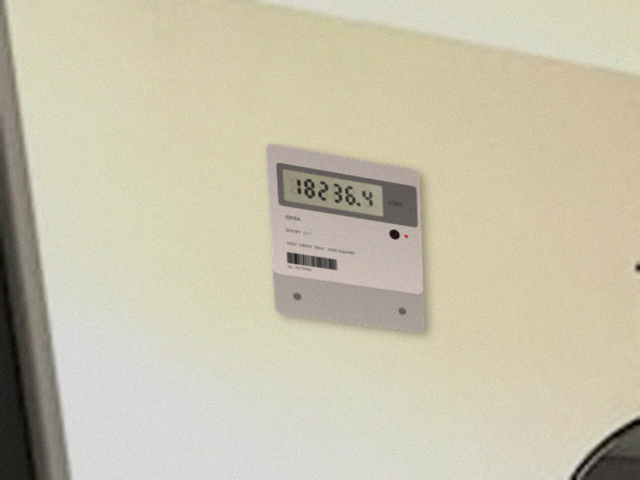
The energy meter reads 18236.4 kWh
